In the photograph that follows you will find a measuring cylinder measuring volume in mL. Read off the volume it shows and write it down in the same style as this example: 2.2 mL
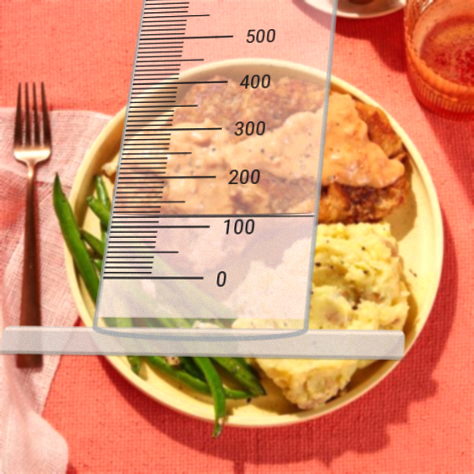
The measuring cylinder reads 120 mL
